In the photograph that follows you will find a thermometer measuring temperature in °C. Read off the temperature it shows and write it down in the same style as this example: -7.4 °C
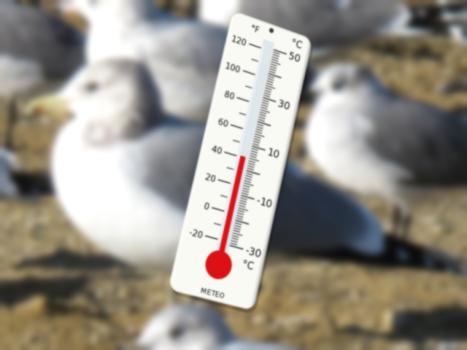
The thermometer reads 5 °C
